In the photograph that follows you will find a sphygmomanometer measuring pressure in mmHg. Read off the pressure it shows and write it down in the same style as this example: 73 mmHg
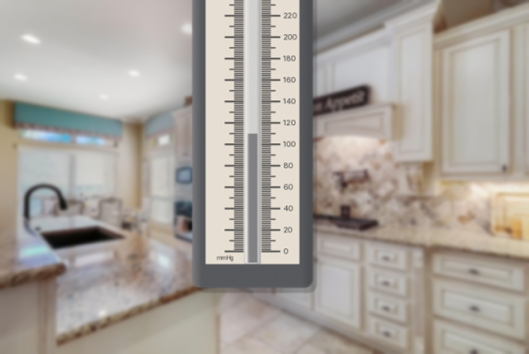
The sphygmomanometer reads 110 mmHg
